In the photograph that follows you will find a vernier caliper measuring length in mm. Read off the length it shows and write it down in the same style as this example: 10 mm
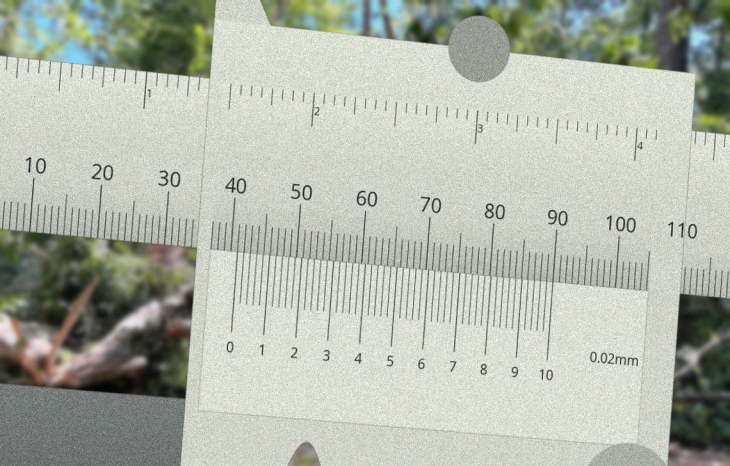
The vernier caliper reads 41.0 mm
